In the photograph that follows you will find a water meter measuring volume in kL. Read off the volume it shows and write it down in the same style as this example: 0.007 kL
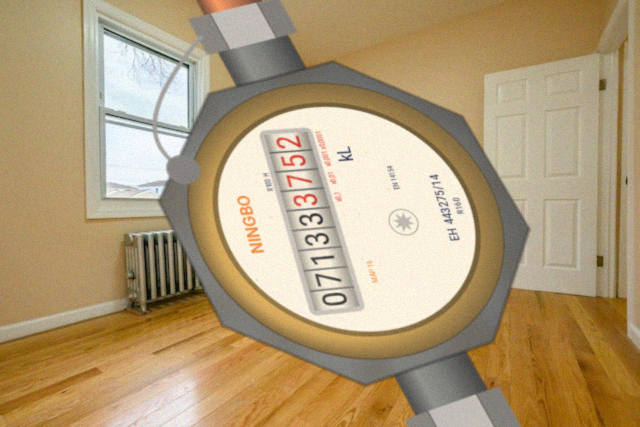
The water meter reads 7133.3752 kL
